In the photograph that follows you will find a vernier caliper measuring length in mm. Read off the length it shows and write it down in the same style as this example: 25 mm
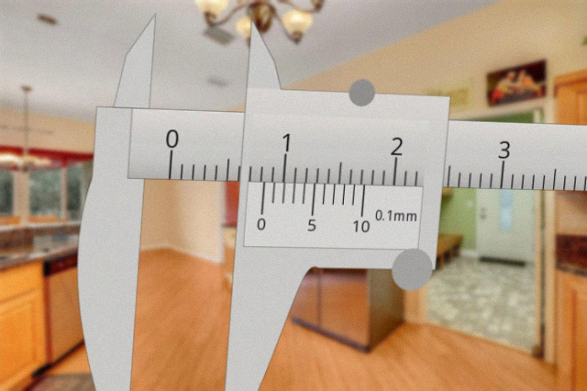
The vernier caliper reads 8.3 mm
